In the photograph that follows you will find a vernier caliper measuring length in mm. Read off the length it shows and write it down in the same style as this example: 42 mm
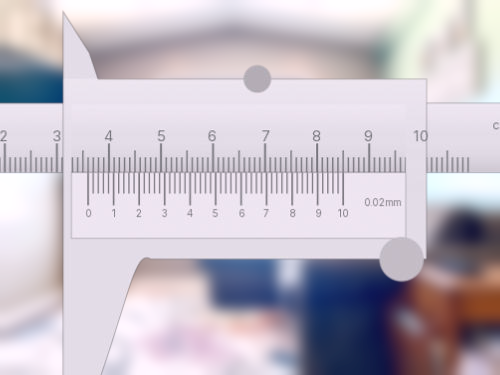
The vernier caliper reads 36.0 mm
